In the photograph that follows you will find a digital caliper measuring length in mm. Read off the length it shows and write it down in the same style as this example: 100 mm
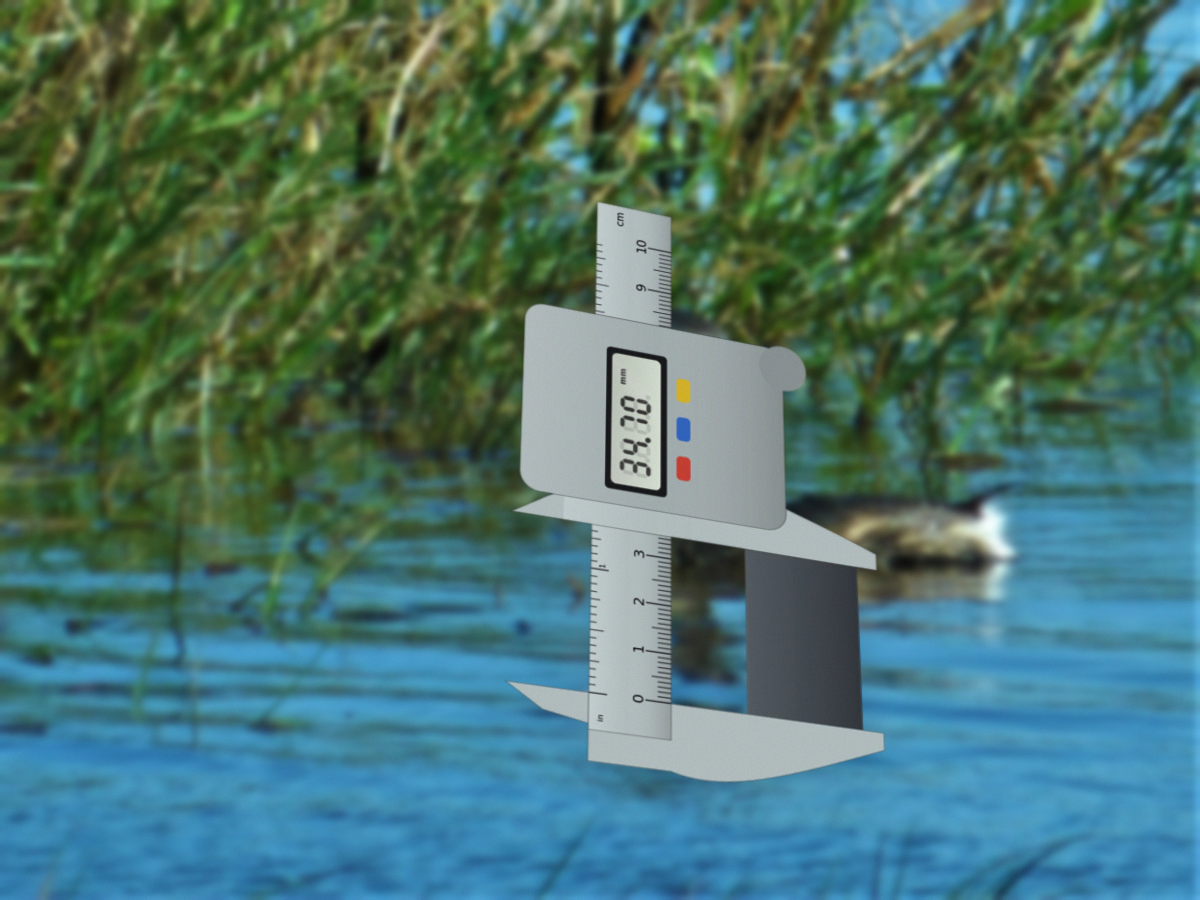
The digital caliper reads 34.70 mm
